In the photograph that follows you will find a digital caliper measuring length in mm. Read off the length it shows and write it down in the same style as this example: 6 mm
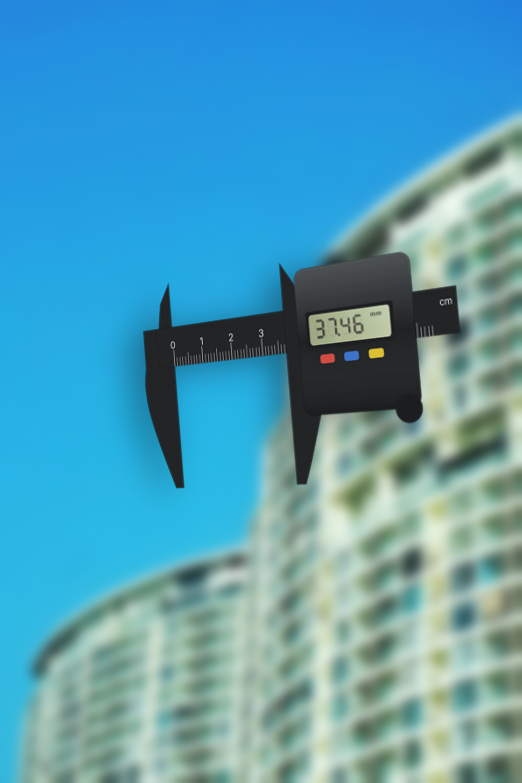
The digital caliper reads 37.46 mm
